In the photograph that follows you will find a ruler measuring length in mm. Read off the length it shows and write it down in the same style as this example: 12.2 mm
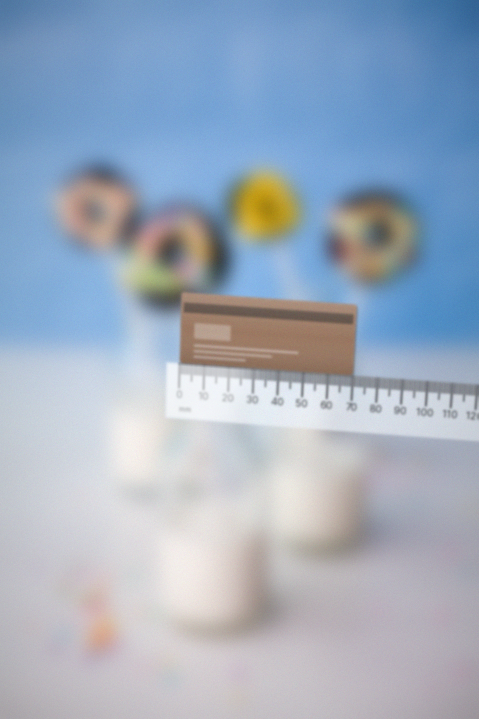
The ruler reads 70 mm
